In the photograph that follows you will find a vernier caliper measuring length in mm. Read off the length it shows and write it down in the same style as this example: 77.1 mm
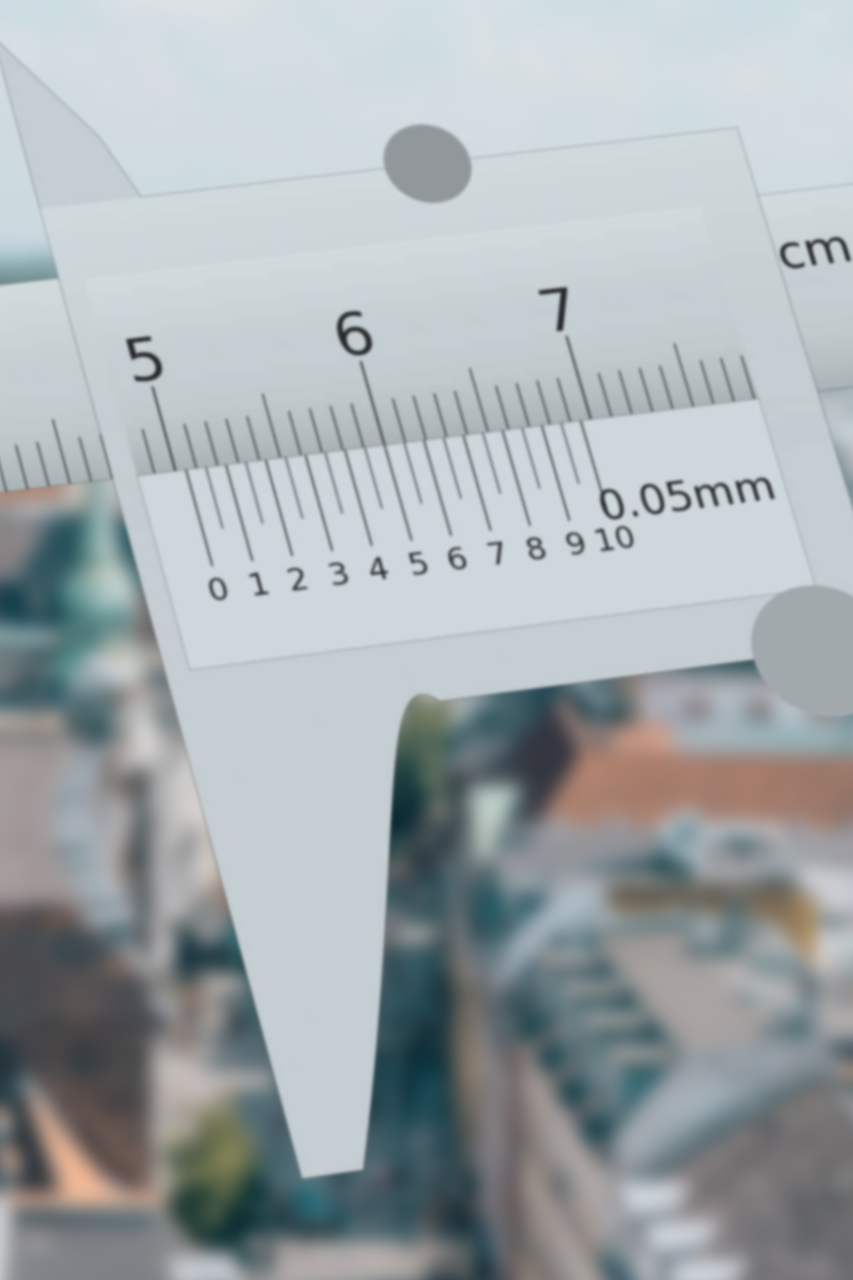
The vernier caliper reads 50.5 mm
